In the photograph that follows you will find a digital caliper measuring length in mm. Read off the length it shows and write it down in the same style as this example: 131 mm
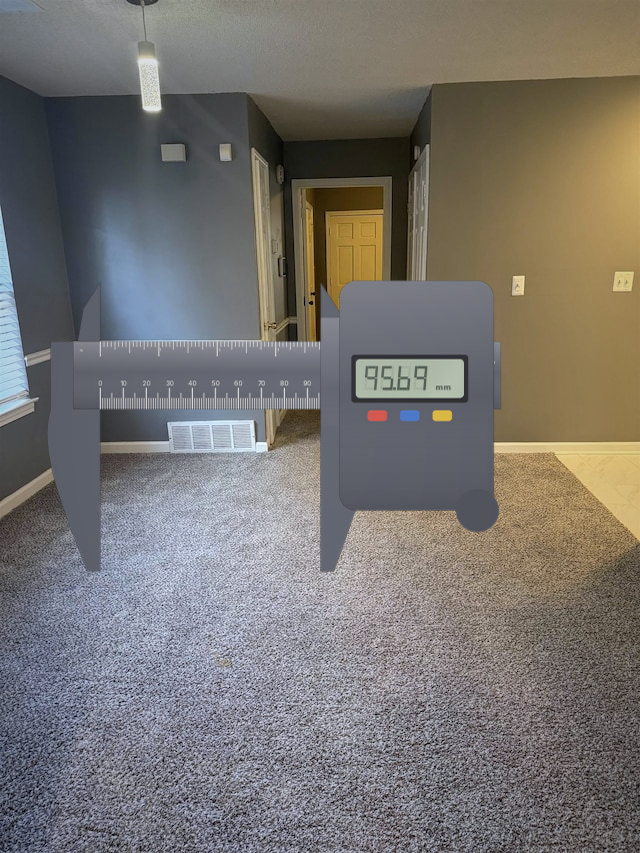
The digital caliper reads 95.69 mm
